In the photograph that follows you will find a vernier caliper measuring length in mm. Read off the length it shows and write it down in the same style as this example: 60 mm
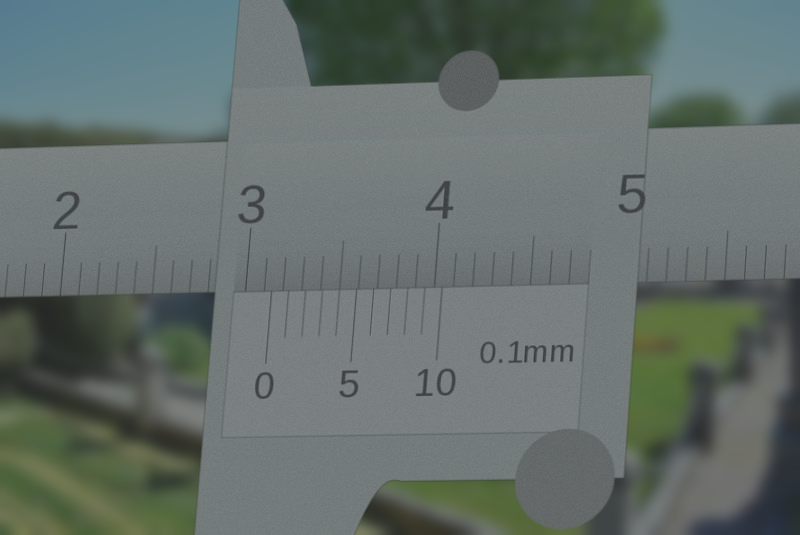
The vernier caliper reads 31.4 mm
